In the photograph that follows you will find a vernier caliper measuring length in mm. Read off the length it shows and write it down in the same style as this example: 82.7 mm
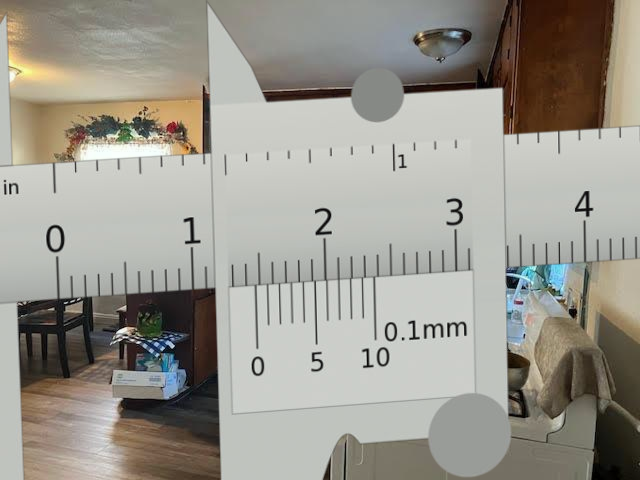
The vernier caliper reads 14.7 mm
